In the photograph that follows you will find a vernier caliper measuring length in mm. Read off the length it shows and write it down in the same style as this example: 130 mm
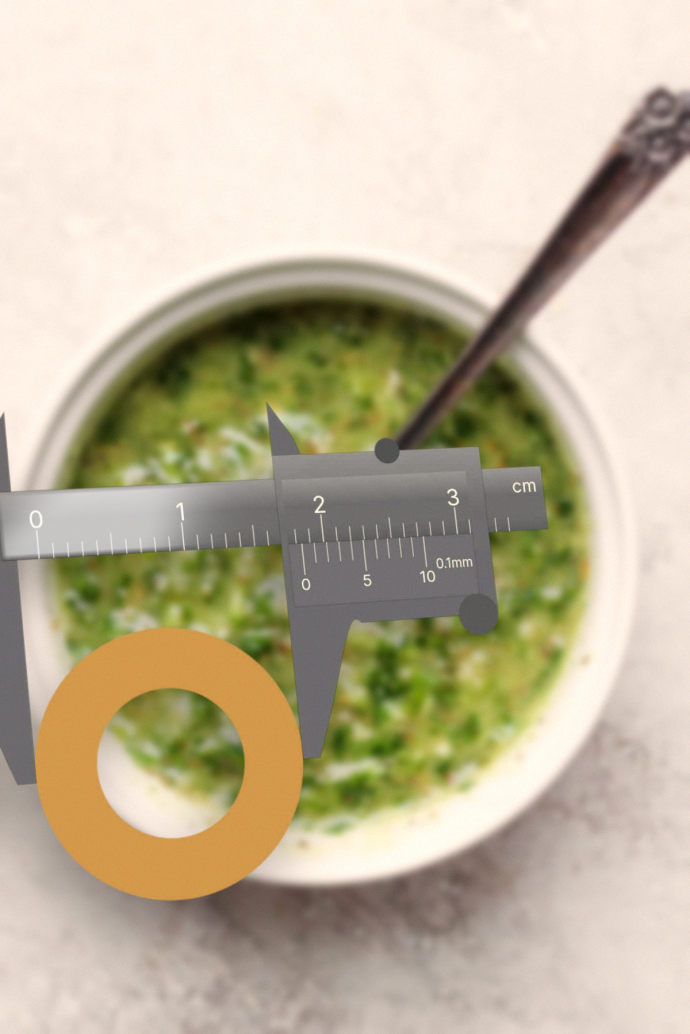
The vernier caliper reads 18.4 mm
